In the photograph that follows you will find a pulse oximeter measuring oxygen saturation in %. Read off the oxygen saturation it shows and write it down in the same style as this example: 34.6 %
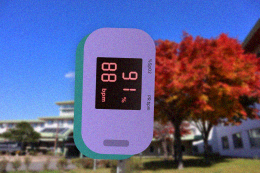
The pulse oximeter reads 91 %
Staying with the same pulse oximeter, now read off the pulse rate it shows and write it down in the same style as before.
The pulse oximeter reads 88 bpm
